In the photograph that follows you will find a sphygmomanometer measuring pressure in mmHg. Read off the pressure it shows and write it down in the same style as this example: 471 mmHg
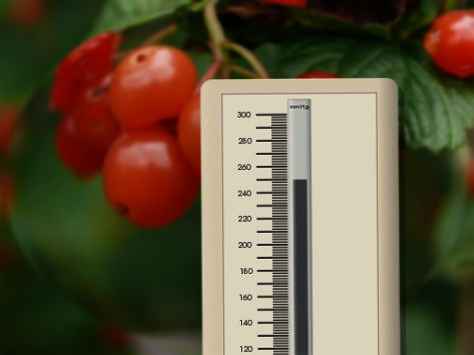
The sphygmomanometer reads 250 mmHg
